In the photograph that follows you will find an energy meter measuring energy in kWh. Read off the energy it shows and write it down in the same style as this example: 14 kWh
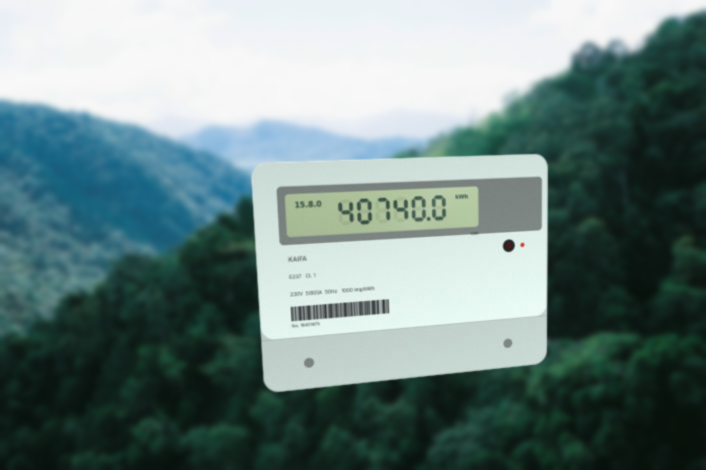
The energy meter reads 40740.0 kWh
